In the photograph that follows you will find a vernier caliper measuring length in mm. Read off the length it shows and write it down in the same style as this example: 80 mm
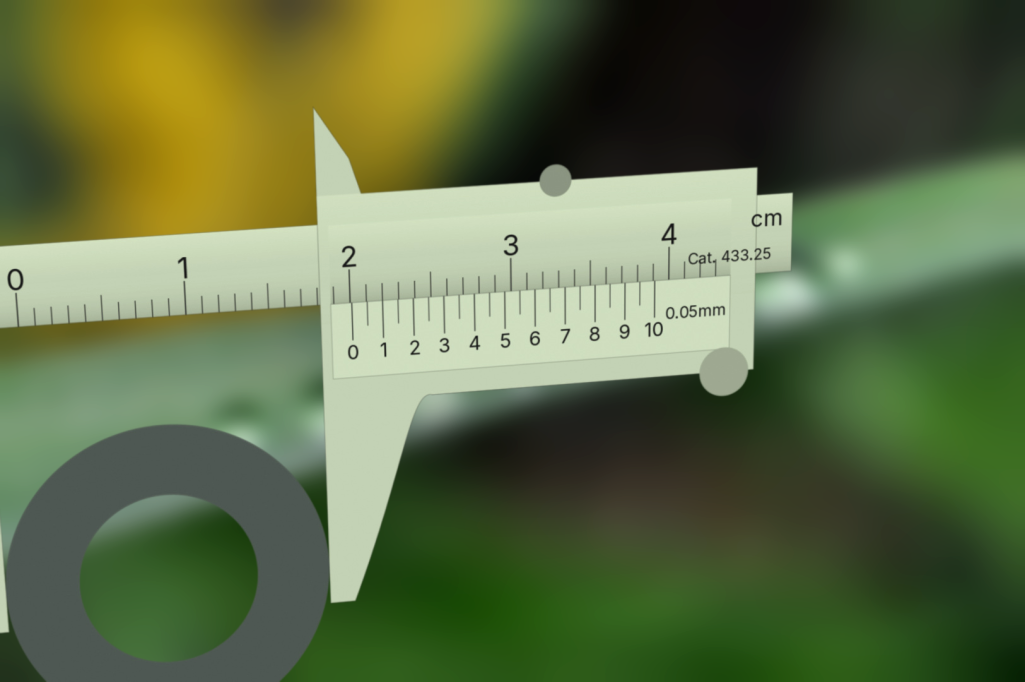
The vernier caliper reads 20.1 mm
